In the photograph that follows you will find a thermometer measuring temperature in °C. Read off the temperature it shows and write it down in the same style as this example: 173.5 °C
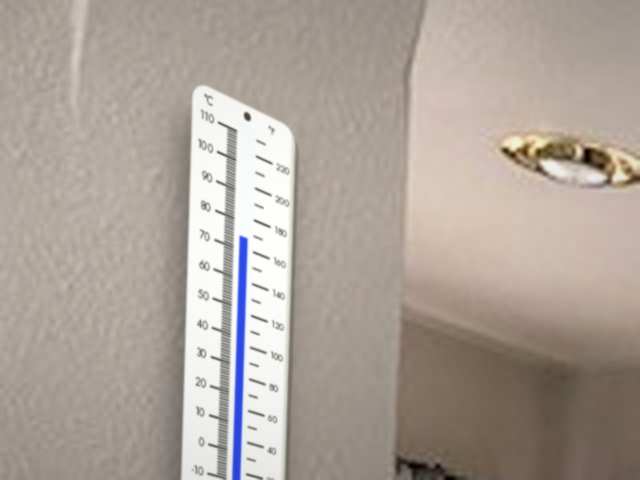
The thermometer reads 75 °C
